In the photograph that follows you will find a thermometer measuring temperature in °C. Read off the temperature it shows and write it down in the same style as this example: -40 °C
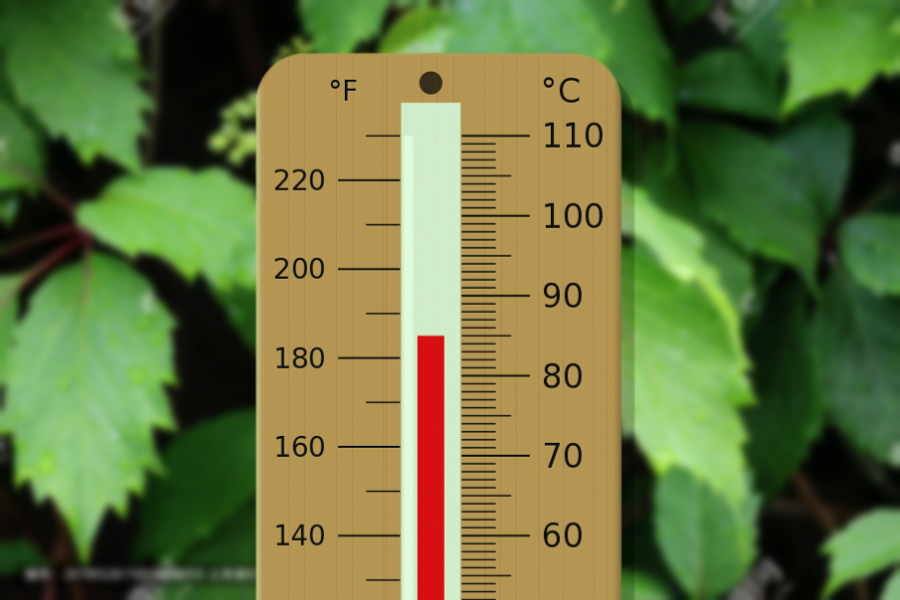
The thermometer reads 85 °C
